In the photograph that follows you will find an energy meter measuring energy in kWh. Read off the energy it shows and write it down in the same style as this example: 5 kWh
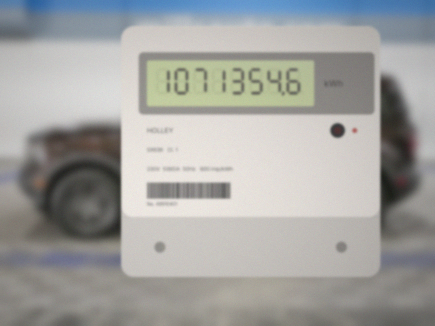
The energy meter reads 1071354.6 kWh
